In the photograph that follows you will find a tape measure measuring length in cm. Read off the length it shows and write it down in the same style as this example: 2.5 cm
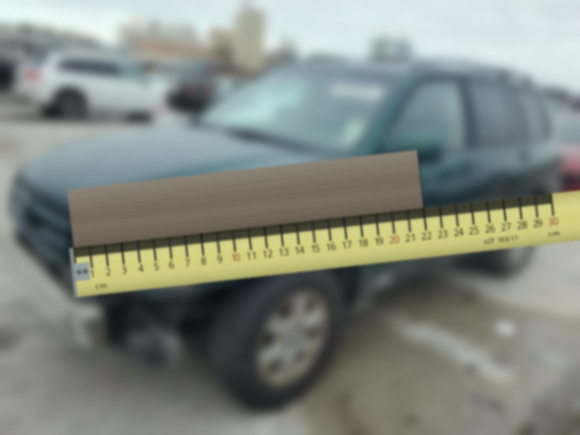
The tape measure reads 22 cm
